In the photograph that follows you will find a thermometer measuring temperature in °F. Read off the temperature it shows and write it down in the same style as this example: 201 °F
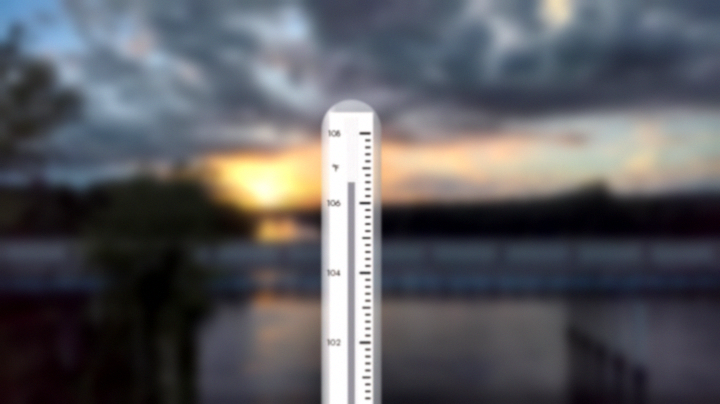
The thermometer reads 106.6 °F
